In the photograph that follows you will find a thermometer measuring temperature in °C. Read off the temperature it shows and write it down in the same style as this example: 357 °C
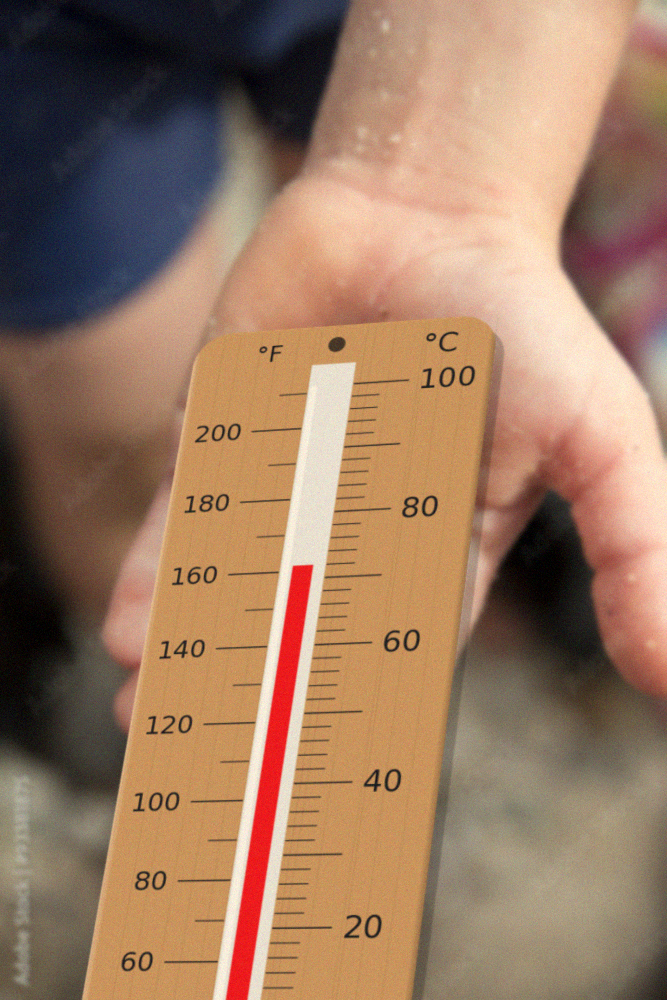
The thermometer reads 72 °C
